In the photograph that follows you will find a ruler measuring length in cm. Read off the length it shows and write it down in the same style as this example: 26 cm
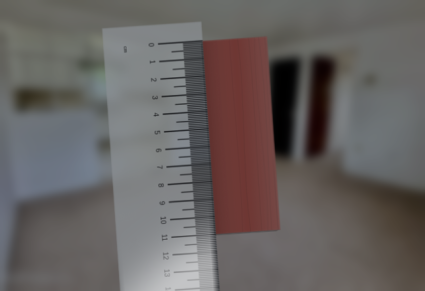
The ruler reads 11 cm
